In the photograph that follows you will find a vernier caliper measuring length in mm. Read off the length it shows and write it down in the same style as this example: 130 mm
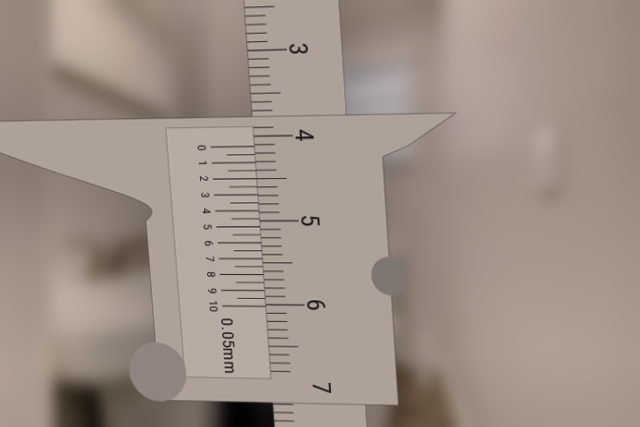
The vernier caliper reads 41.2 mm
